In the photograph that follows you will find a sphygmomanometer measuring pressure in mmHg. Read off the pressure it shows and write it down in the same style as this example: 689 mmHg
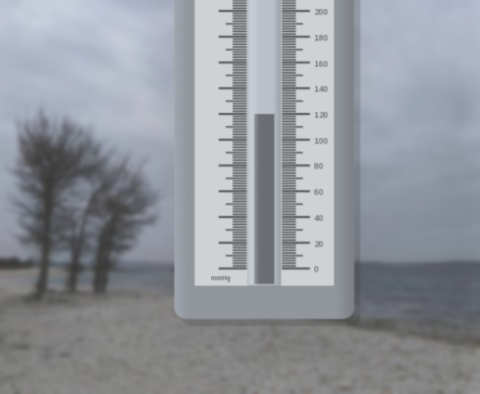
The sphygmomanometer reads 120 mmHg
